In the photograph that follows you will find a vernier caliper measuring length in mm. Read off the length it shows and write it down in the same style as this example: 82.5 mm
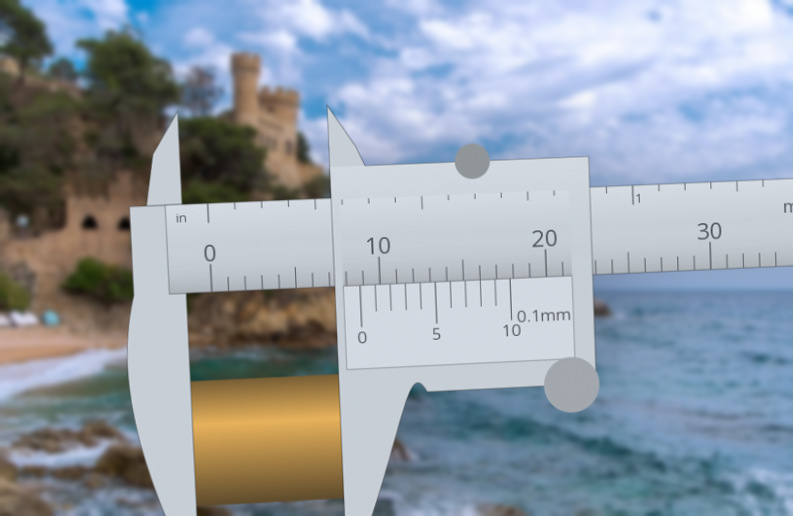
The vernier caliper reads 8.8 mm
